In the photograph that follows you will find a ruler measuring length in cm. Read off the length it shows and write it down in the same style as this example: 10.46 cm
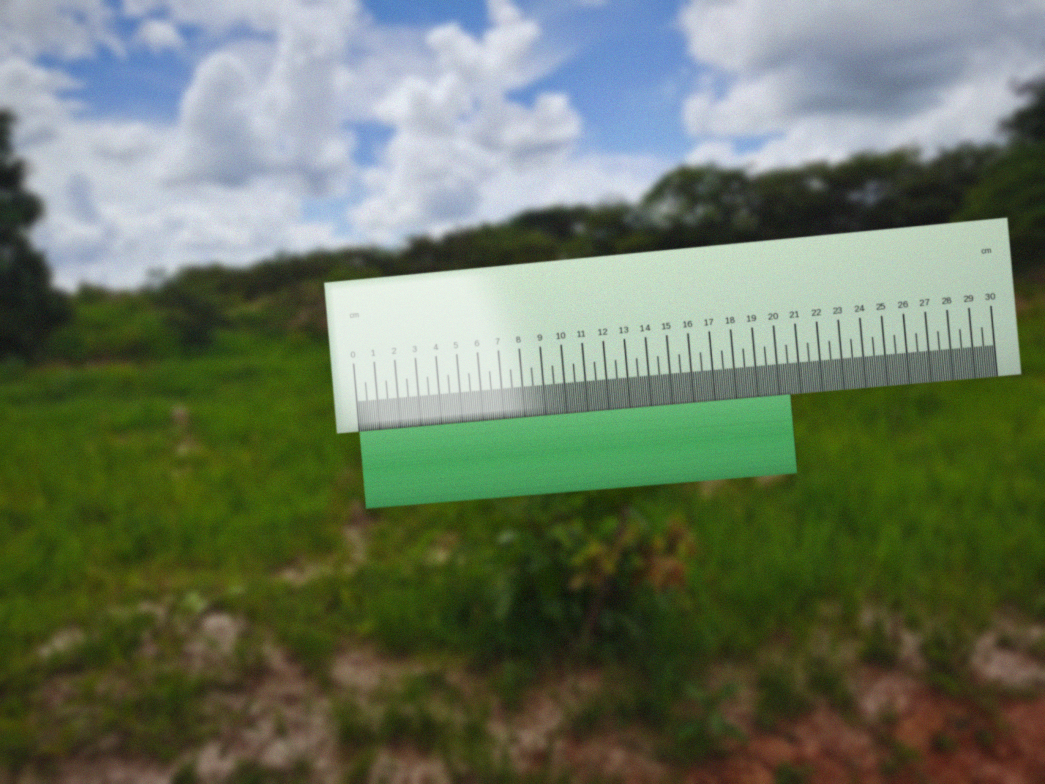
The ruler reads 20.5 cm
